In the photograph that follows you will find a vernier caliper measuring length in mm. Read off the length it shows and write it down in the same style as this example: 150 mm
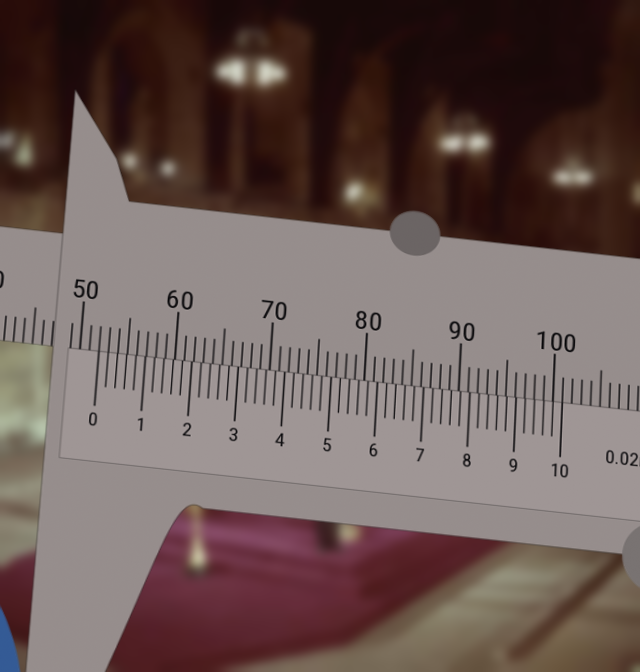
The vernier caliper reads 52.0 mm
